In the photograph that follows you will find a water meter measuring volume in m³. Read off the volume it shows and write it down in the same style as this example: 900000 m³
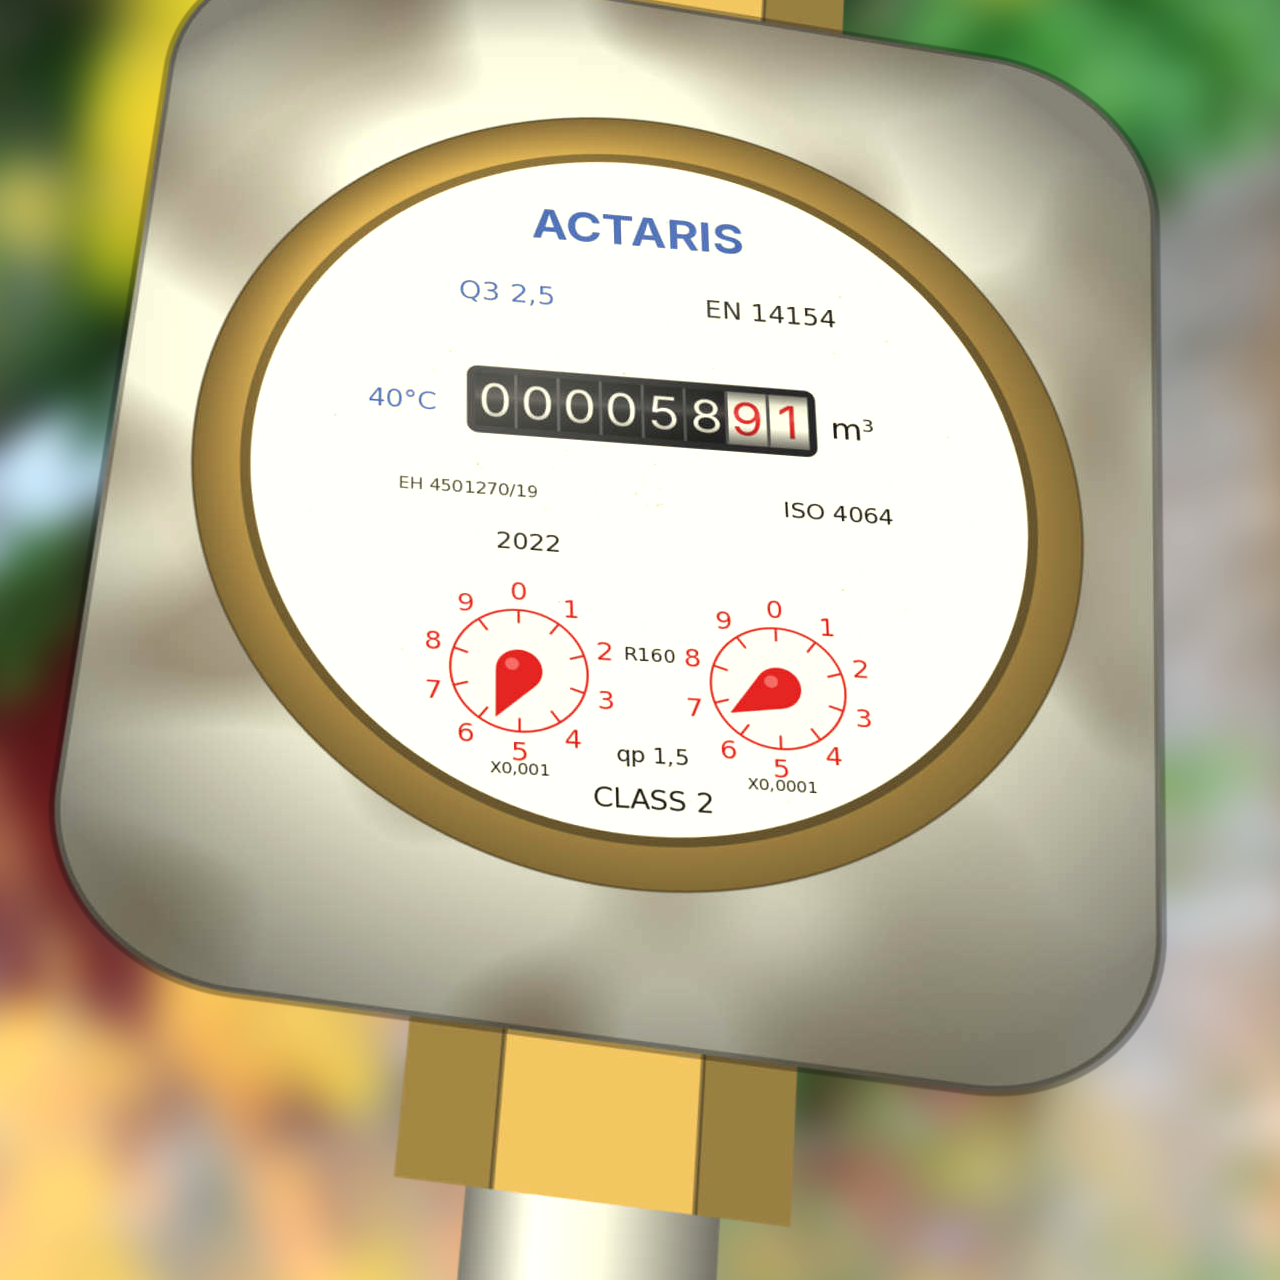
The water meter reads 58.9156 m³
